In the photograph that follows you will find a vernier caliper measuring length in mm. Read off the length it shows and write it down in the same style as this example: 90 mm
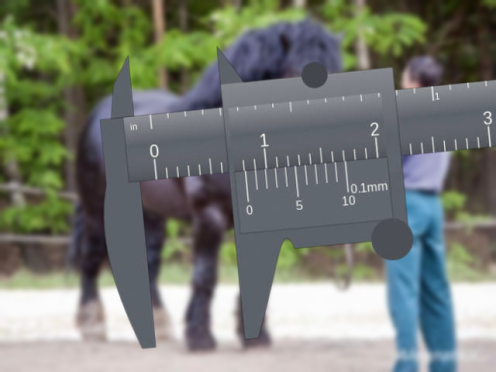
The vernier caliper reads 8.1 mm
